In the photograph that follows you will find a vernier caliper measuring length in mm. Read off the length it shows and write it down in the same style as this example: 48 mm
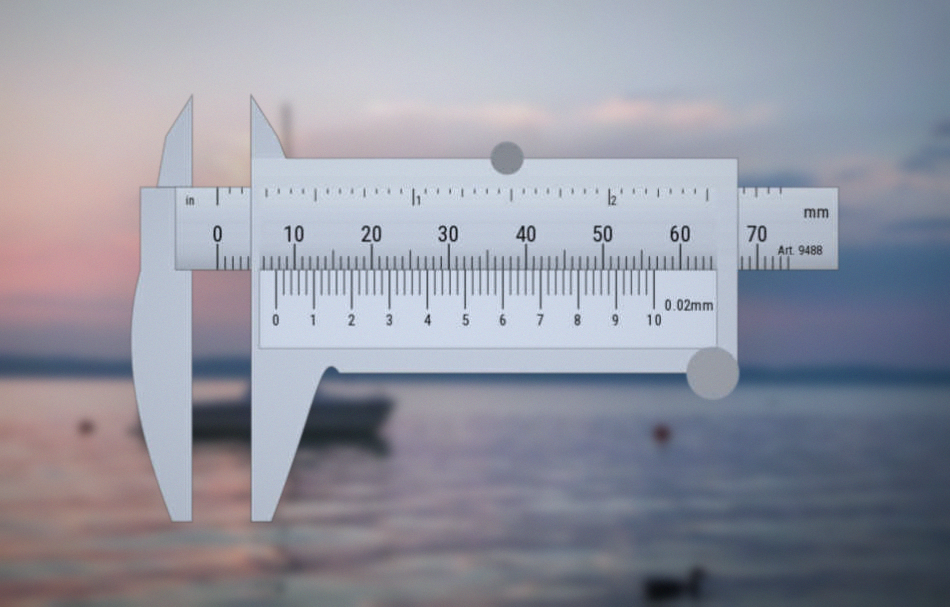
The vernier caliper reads 7.6 mm
